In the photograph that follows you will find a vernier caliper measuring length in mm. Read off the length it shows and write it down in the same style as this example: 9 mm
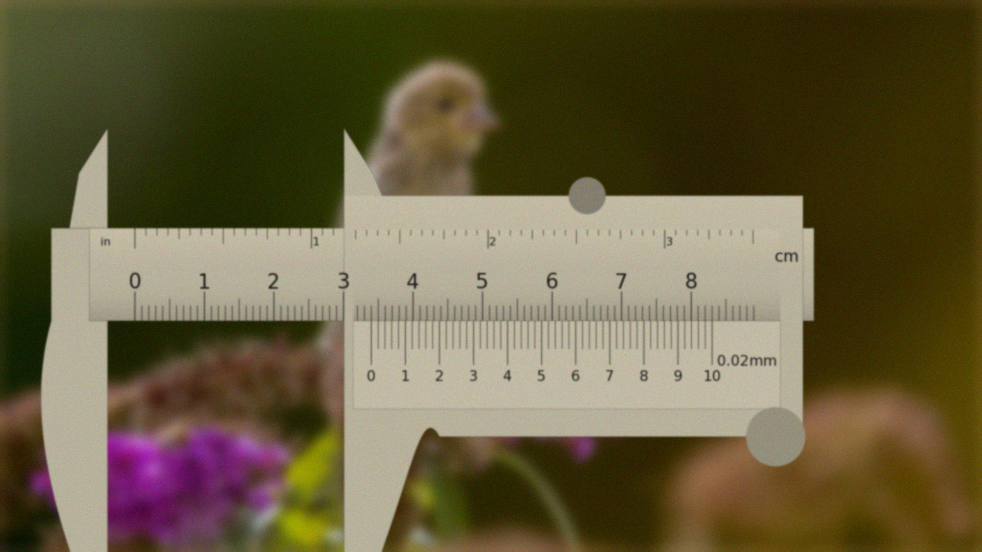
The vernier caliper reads 34.0 mm
